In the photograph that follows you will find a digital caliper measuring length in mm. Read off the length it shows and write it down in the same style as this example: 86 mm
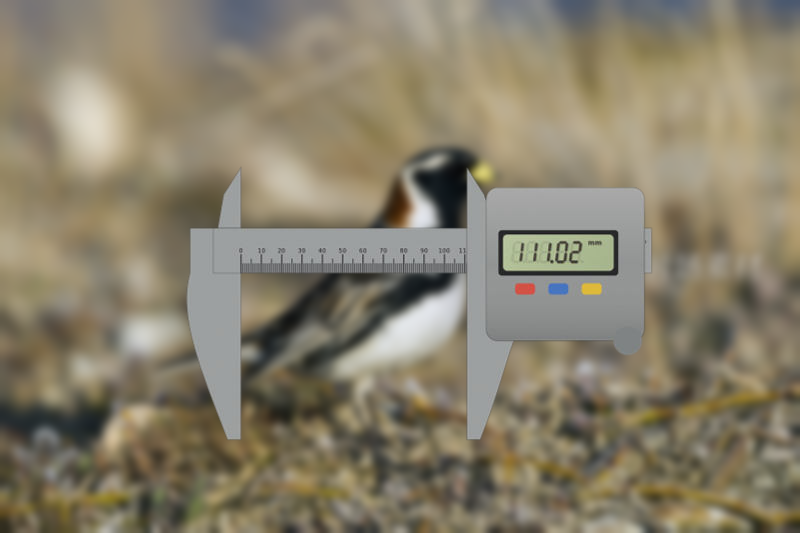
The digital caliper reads 111.02 mm
